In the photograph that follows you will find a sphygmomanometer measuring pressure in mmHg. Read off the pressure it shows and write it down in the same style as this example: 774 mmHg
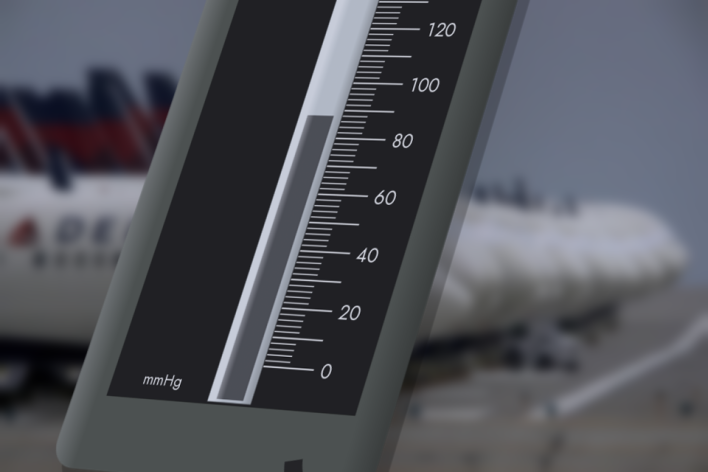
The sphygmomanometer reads 88 mmHg
